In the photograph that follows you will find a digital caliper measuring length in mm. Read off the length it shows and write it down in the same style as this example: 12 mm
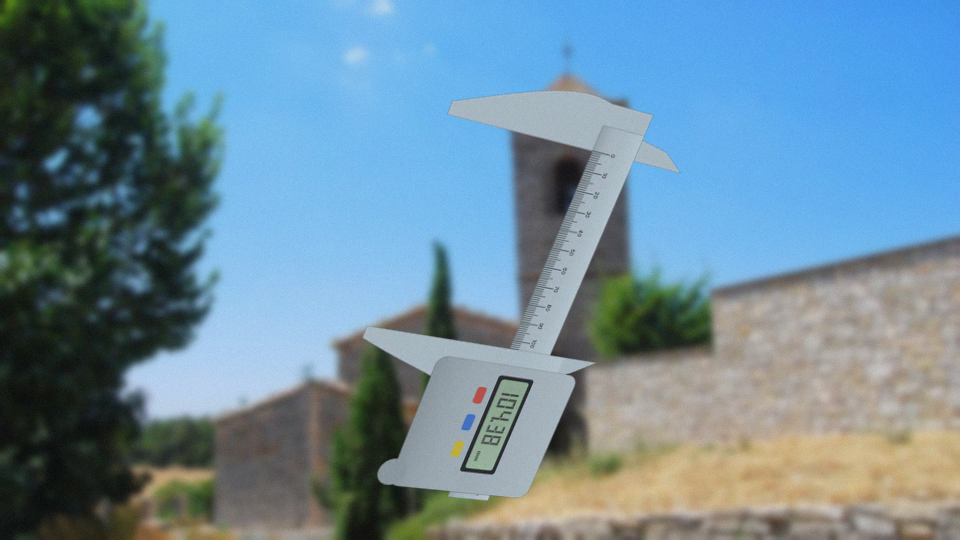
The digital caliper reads 104.38 mm
